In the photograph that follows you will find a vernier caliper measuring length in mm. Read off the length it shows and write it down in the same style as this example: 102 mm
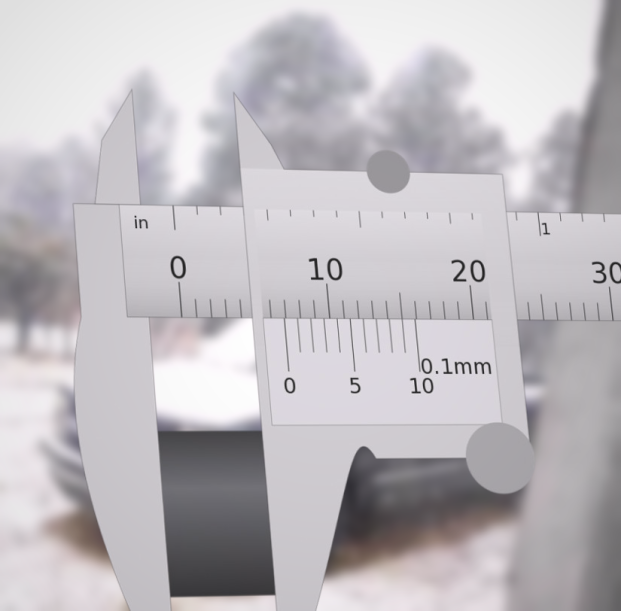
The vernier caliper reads 6.9 mm
